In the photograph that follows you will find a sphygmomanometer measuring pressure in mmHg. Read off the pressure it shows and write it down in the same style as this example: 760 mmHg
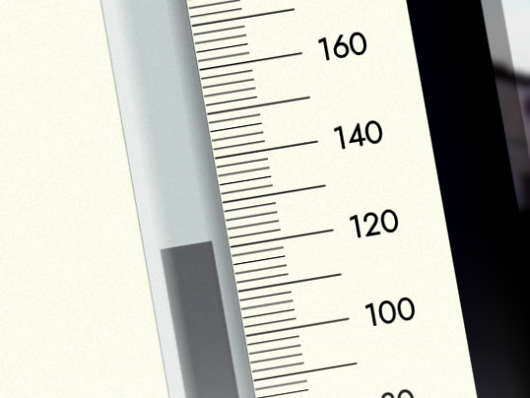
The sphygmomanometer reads 122 mmHg
